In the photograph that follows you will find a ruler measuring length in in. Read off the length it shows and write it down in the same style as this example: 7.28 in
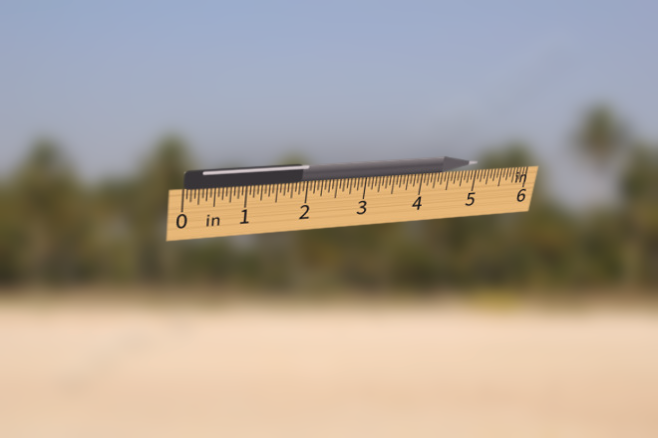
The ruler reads 5 in
